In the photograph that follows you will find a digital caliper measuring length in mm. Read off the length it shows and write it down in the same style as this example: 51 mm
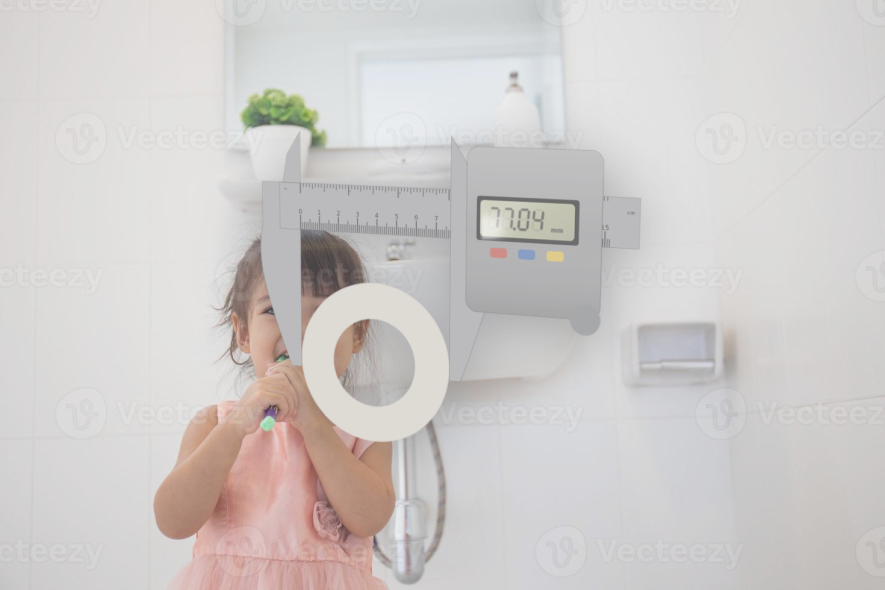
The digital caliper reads 77.04 mm
